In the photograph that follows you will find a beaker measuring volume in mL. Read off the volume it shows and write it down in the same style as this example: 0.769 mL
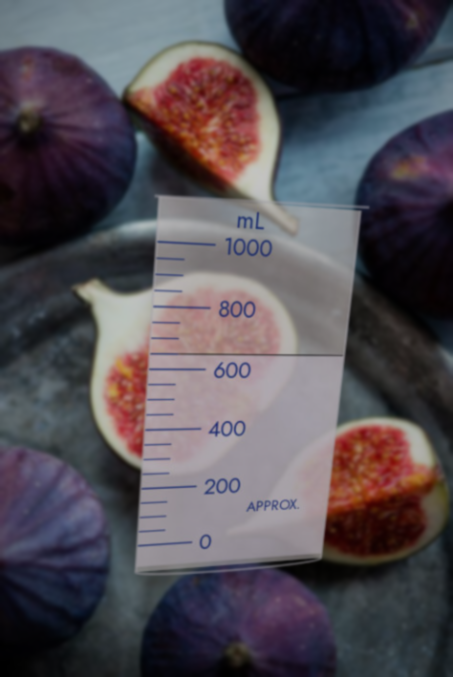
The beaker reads 650 mL
